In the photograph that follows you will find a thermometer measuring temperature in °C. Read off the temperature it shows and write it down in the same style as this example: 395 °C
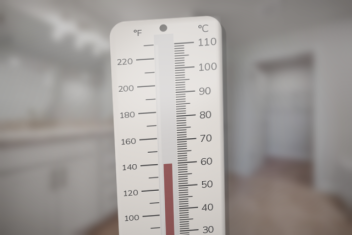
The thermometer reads 60 °C
